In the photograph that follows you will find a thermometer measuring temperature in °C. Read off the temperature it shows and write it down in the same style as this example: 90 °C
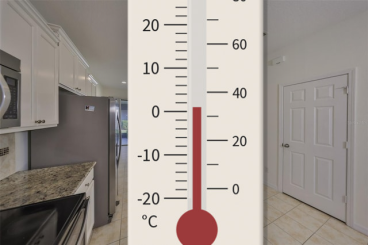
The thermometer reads 1 °C
